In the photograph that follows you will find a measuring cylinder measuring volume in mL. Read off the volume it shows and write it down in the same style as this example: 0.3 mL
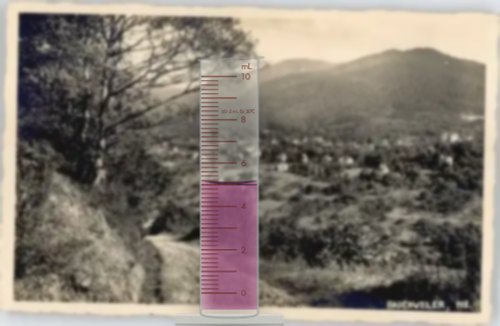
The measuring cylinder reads 5 mL
